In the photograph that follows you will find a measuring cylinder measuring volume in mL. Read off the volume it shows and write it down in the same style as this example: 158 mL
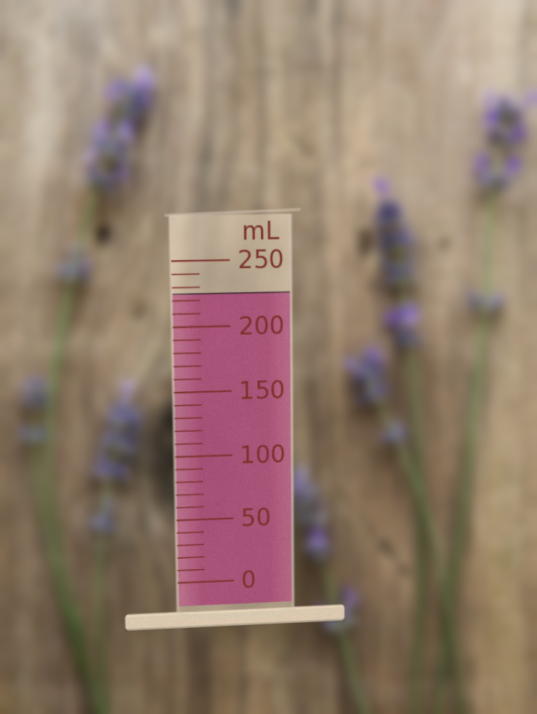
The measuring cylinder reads 225 mL
